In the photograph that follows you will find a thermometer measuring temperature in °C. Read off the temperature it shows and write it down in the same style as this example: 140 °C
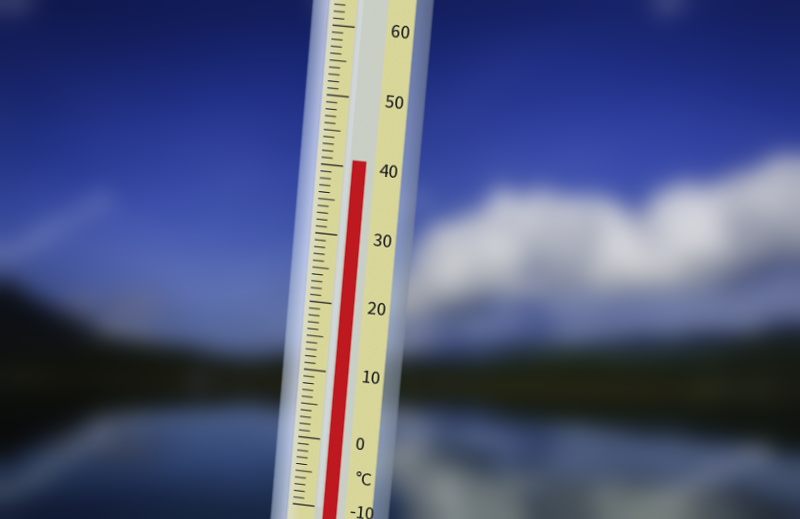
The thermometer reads 41 °C
